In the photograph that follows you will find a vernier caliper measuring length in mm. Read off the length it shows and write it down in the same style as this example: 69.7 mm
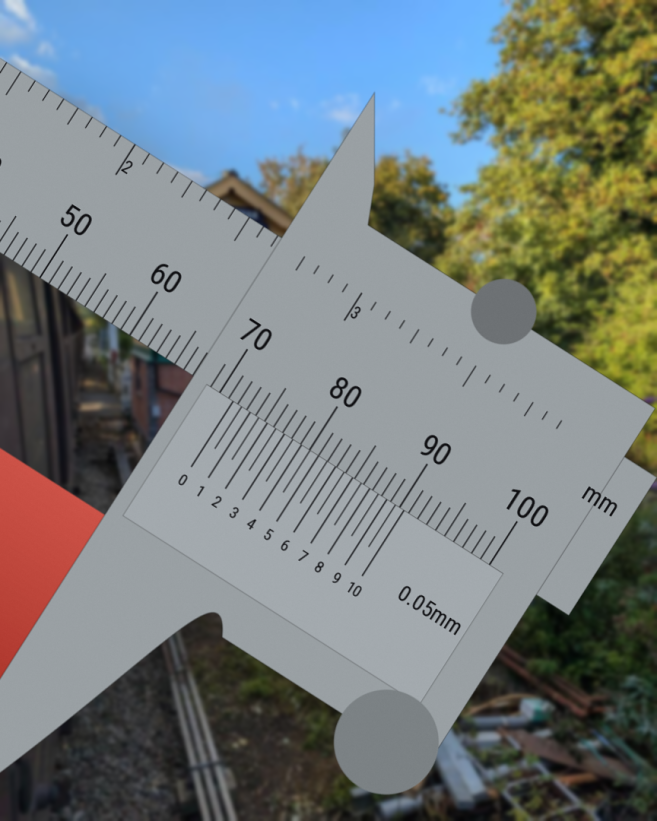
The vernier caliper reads 71.5 mm
